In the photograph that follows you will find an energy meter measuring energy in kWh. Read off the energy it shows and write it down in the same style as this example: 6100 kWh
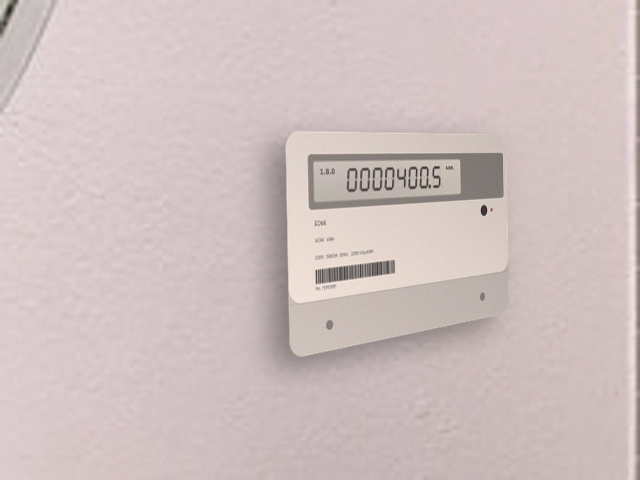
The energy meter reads 400.5 kWh
